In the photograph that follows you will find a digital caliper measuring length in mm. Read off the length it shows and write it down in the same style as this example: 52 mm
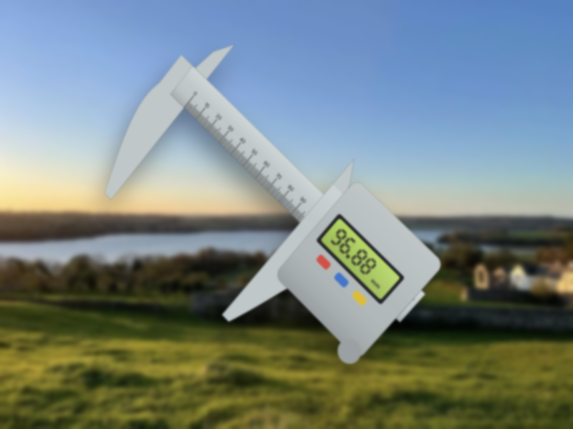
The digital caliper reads 96.88 mm
